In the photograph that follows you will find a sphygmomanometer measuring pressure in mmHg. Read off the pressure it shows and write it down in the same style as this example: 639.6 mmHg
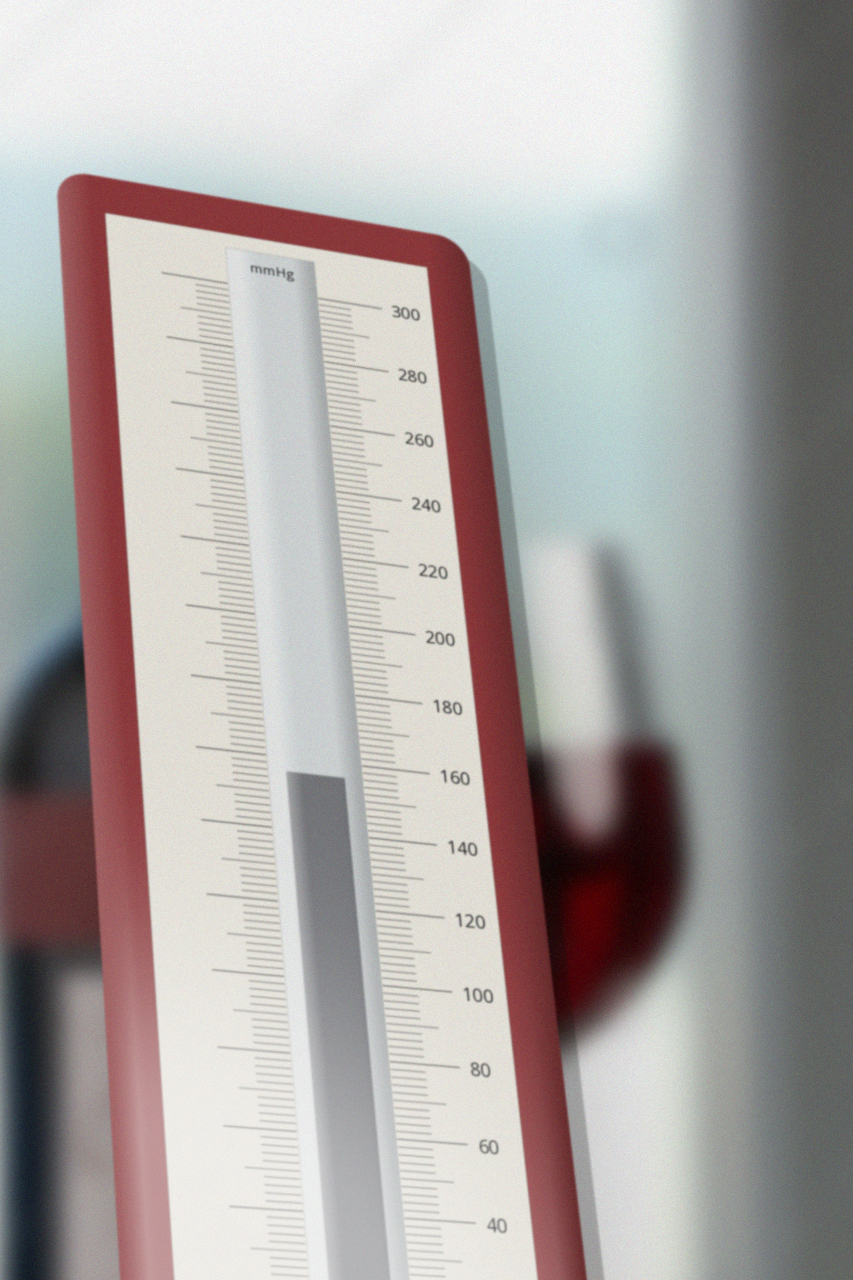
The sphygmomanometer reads 156 mmHg
